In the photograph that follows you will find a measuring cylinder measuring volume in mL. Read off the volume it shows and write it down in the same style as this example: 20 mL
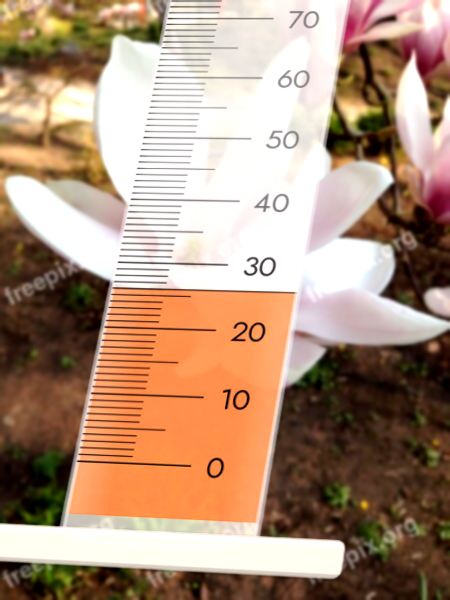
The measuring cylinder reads 26 mL
